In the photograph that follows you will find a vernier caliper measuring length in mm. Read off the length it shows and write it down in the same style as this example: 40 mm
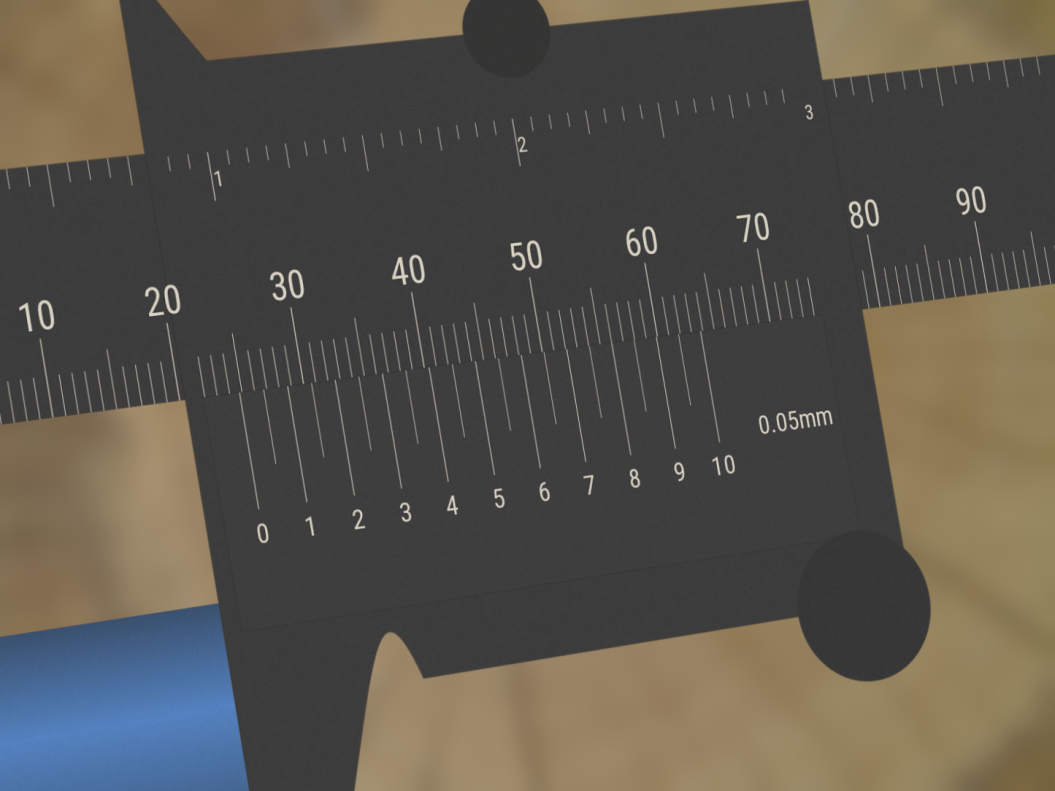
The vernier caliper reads 24.8 mm
